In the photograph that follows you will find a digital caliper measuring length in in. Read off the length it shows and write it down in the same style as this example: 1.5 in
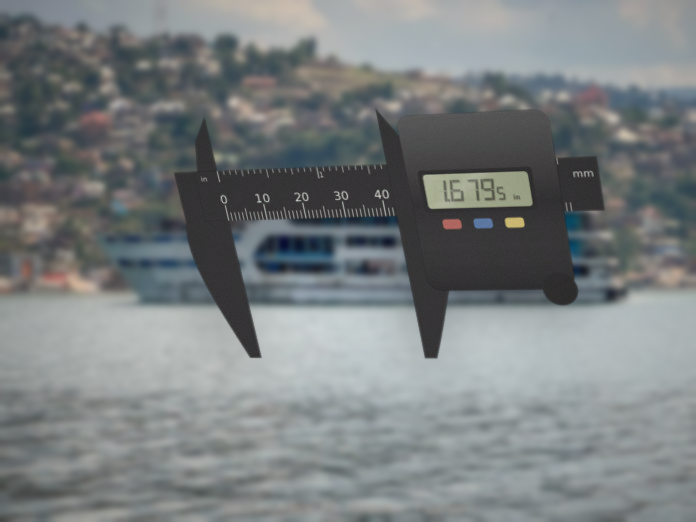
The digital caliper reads 1.6795 in
